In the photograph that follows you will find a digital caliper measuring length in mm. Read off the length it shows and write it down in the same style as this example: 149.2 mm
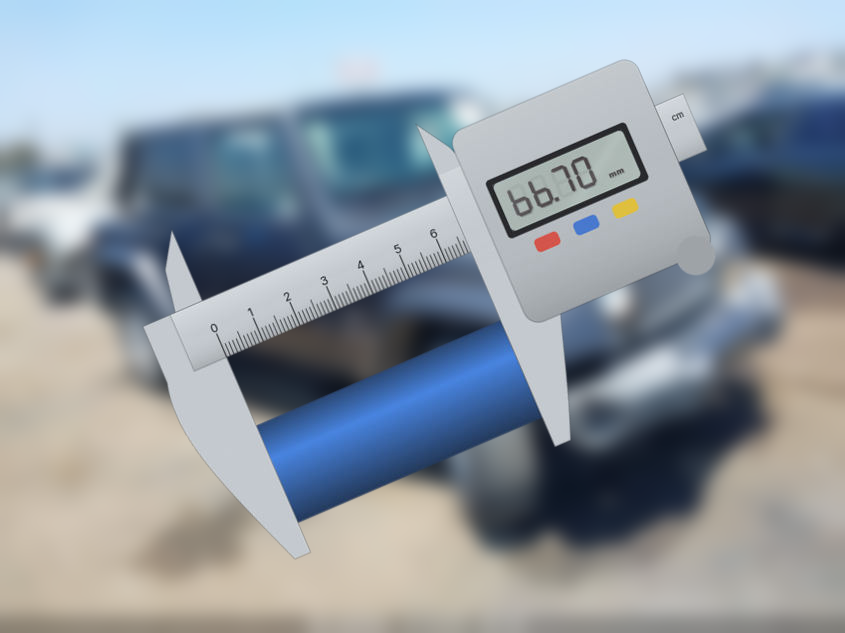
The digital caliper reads 66.70 mm
